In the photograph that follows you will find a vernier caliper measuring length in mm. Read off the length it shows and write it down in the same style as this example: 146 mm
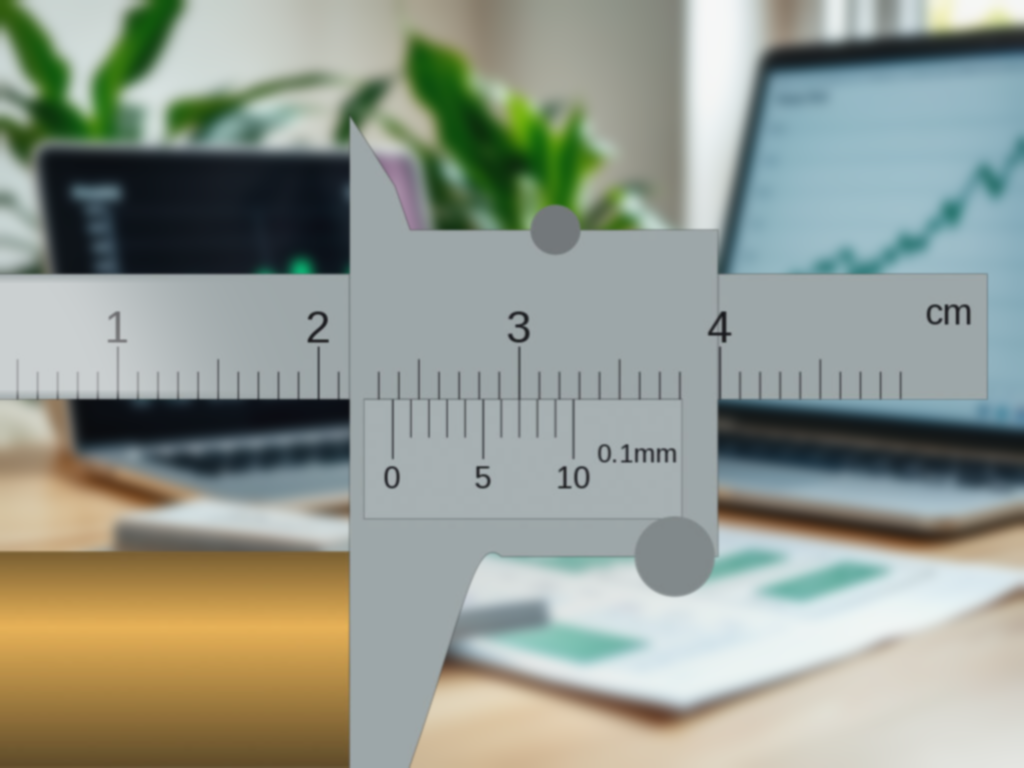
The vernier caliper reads 23.7 mm
